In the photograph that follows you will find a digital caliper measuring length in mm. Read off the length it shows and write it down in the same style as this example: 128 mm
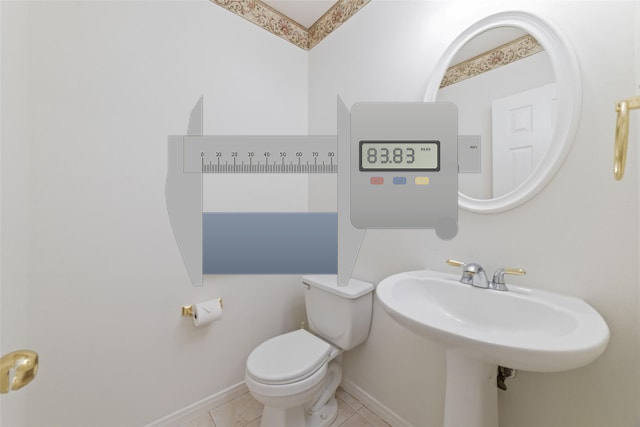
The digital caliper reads 83.83 mm
